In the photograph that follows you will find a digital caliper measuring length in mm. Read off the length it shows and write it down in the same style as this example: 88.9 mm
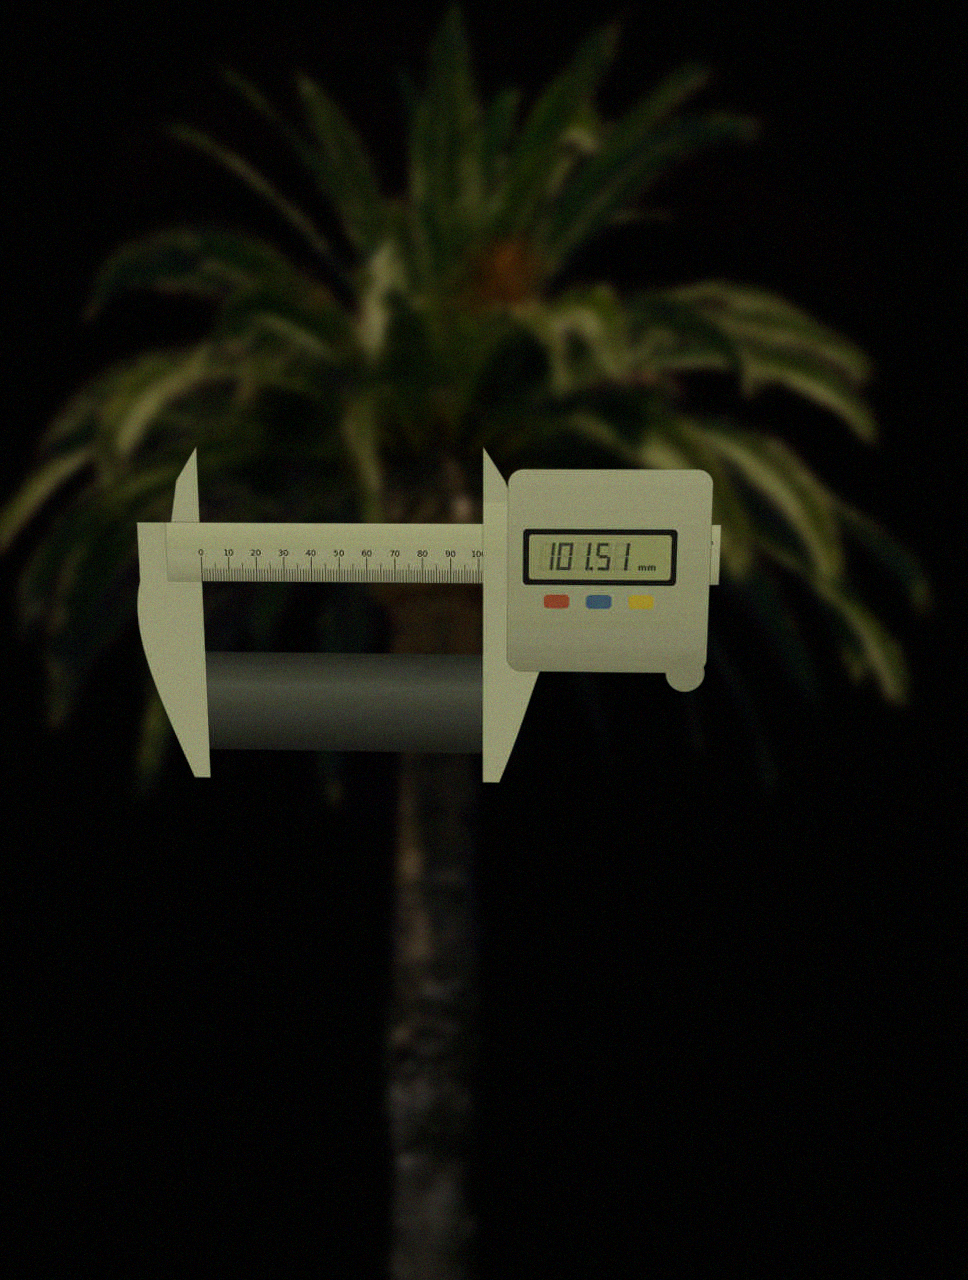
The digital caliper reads 101.51 mm
